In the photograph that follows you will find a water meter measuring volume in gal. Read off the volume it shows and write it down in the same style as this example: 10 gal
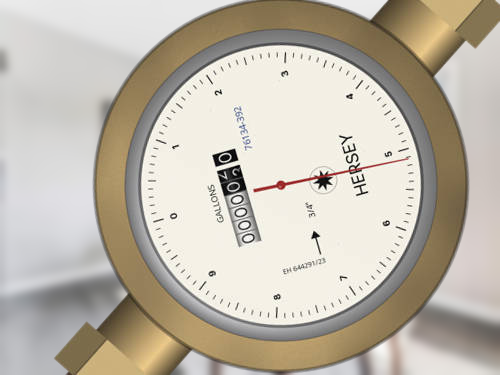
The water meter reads 25.1 gal
